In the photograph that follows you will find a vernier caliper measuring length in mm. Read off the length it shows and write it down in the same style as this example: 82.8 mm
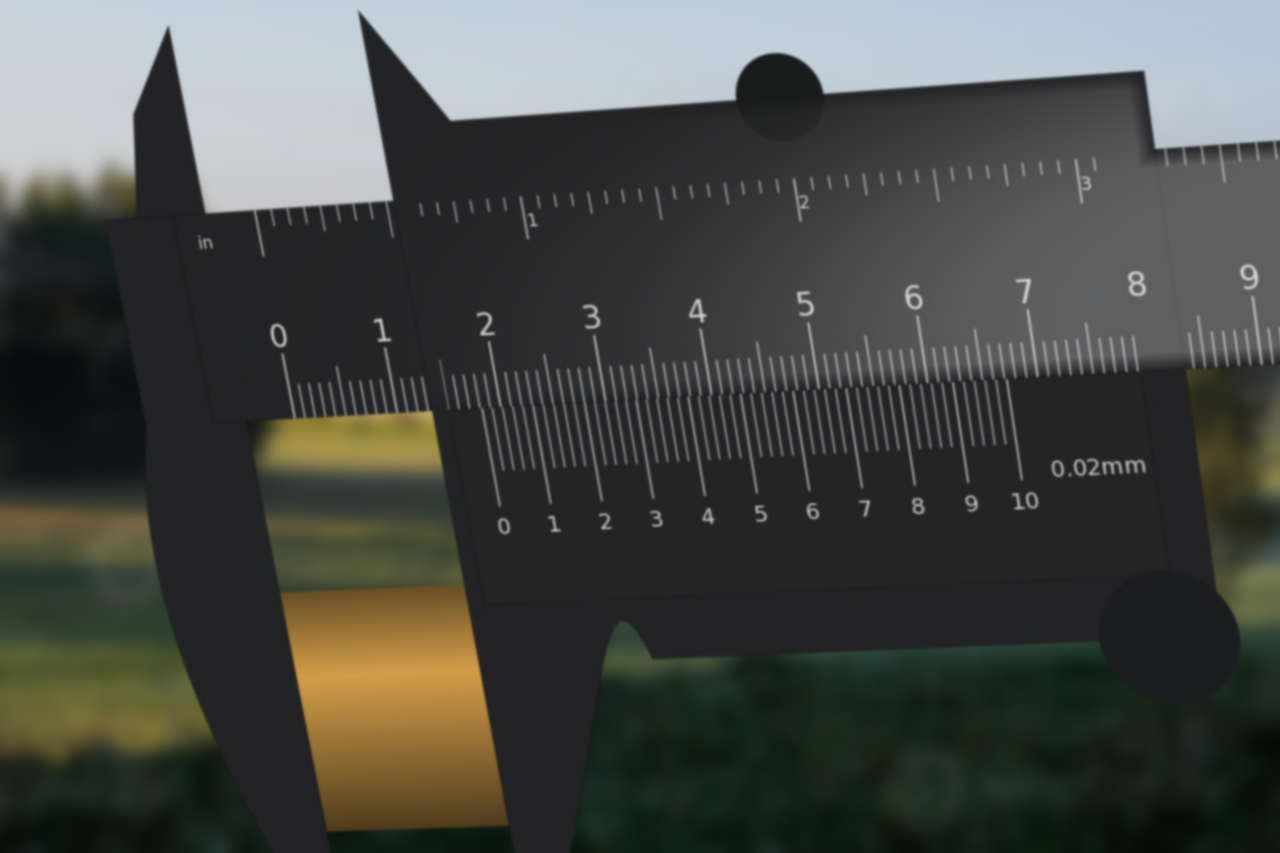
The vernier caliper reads 18.2 mm
